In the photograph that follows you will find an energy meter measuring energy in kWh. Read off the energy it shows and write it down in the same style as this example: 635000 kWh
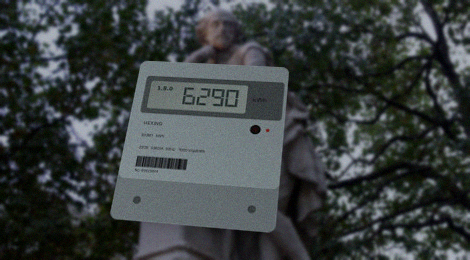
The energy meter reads 6290 kWh
